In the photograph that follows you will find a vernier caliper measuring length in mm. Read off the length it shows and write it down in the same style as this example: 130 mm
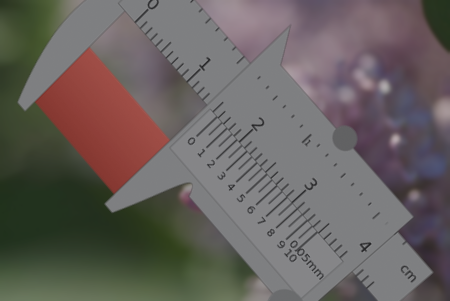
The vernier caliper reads 15.8 mm
